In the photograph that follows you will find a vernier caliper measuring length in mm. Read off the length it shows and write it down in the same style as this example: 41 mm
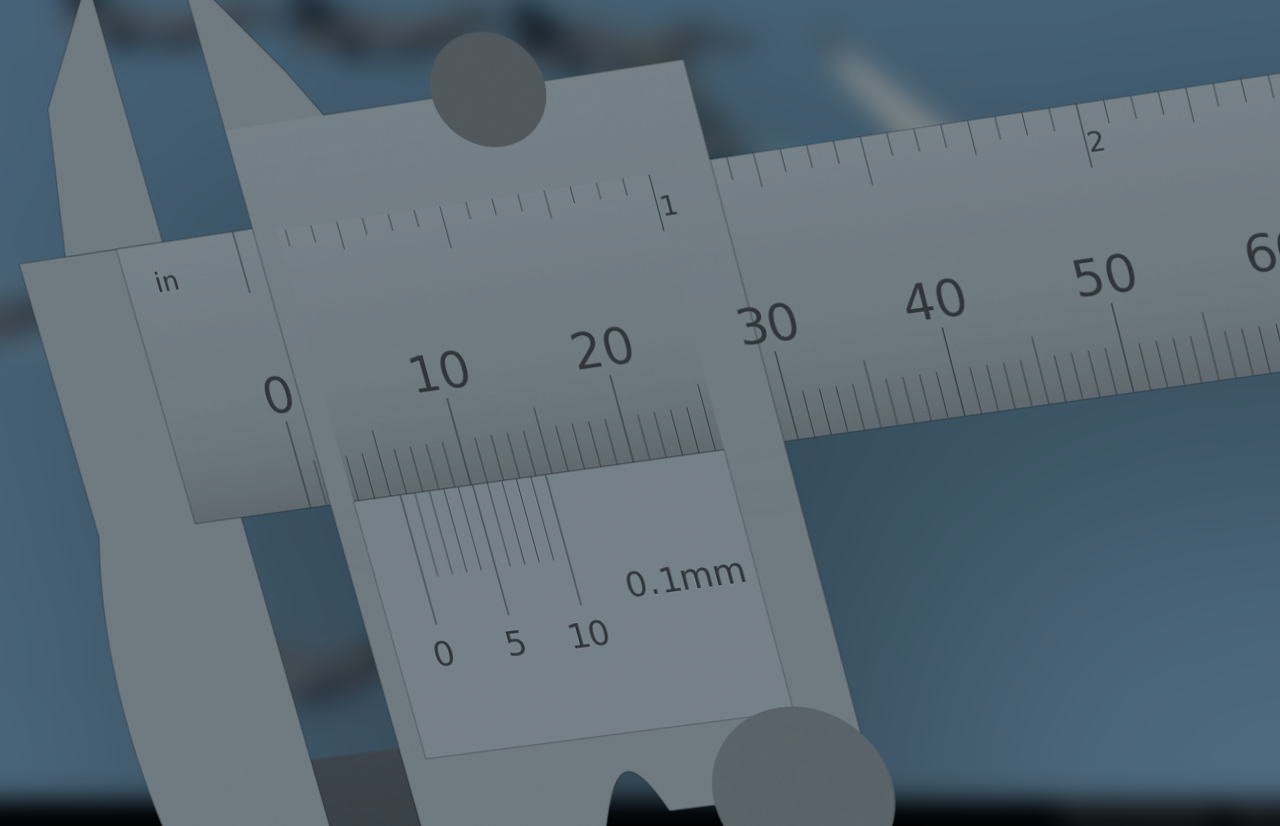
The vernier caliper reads 5.6 mm
